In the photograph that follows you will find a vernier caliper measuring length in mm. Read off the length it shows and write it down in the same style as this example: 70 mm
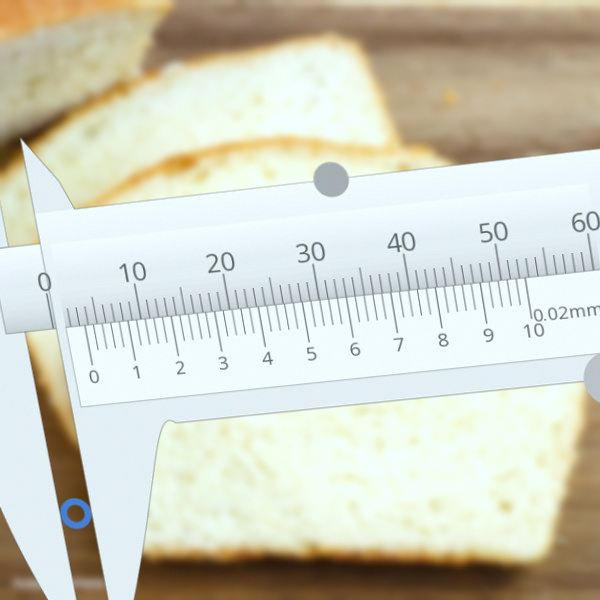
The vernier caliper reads 3.6 mm
